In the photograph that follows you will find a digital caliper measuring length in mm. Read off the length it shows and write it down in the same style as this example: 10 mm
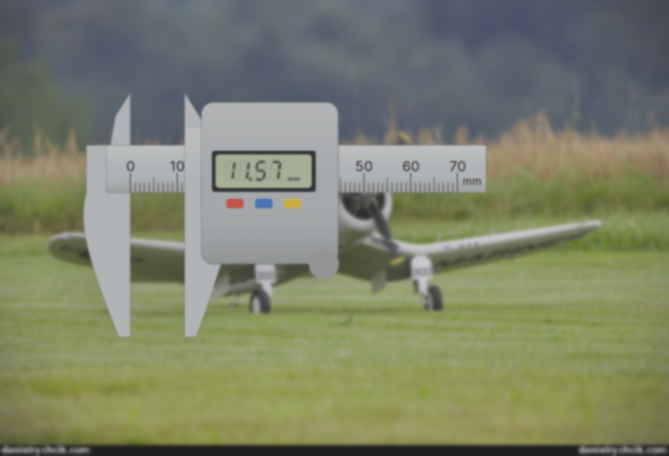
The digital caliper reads 11.57 mm
